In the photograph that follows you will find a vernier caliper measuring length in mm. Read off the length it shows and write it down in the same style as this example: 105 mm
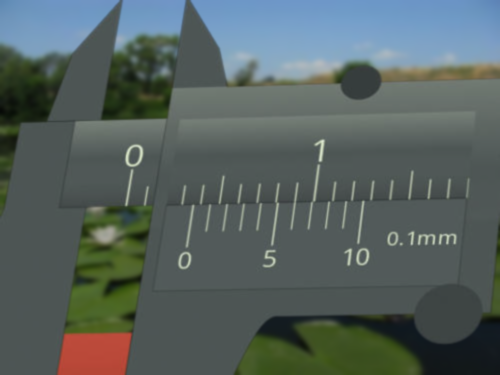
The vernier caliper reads 3.6 mm
